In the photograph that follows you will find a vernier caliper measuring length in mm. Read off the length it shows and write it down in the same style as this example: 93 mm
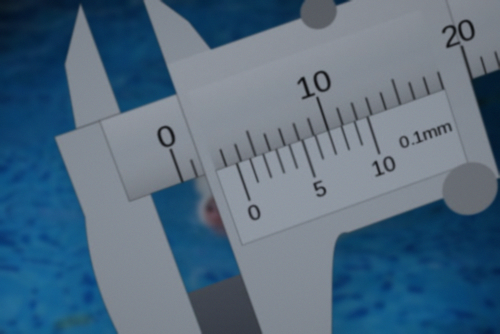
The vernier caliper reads 3.7 mm
